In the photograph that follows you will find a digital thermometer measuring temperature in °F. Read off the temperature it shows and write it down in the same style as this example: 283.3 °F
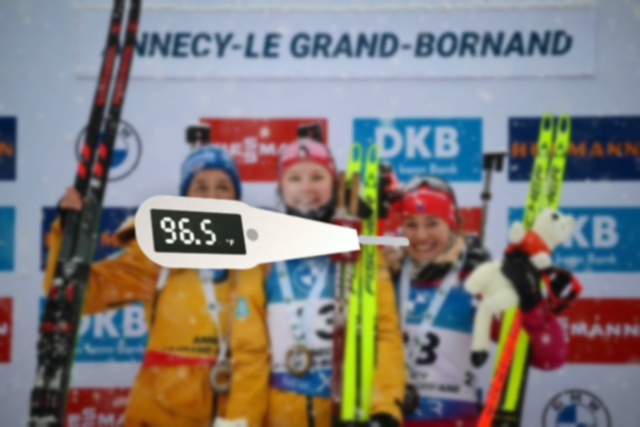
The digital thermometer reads 96.5 °F
